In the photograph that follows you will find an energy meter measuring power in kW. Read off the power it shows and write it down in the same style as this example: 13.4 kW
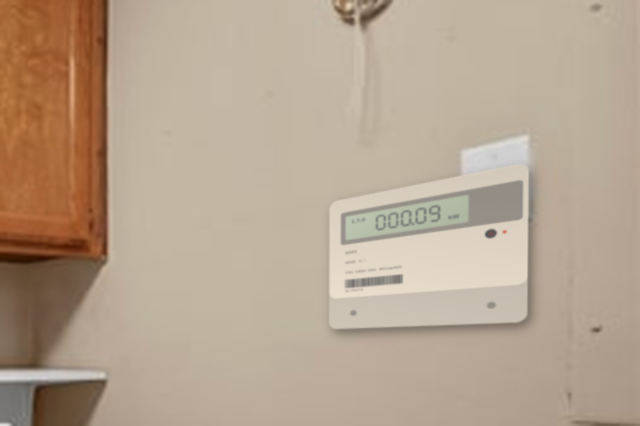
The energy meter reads 0.09 kW
